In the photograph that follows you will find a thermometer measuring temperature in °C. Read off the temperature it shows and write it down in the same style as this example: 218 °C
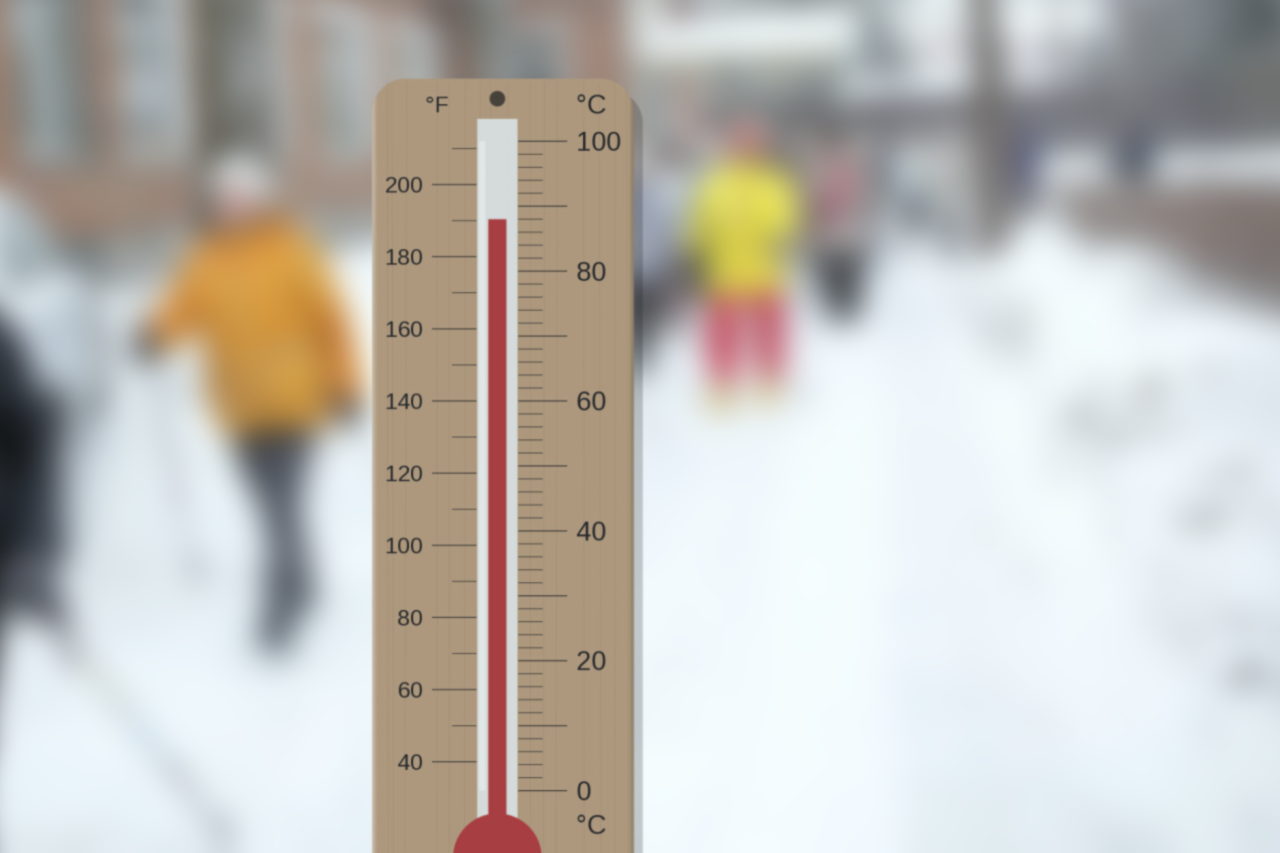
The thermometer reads 88 °C
